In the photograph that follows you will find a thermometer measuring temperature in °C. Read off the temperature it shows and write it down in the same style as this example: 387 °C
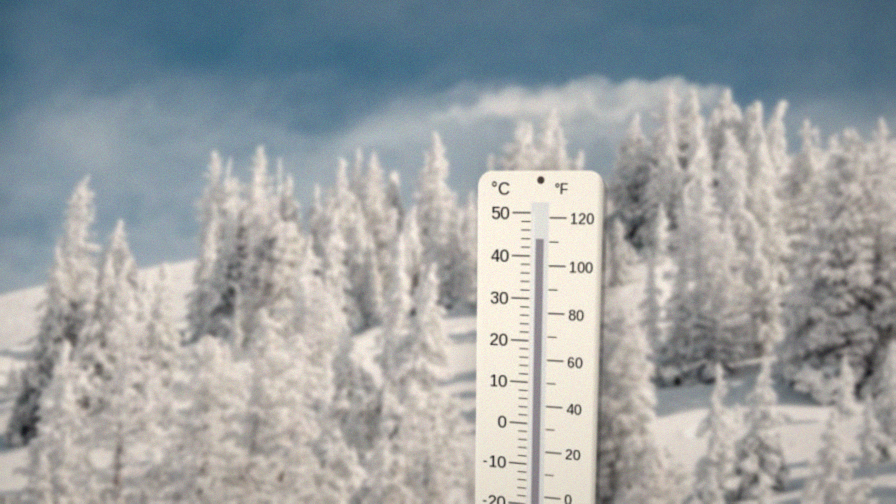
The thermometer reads 44 °C
